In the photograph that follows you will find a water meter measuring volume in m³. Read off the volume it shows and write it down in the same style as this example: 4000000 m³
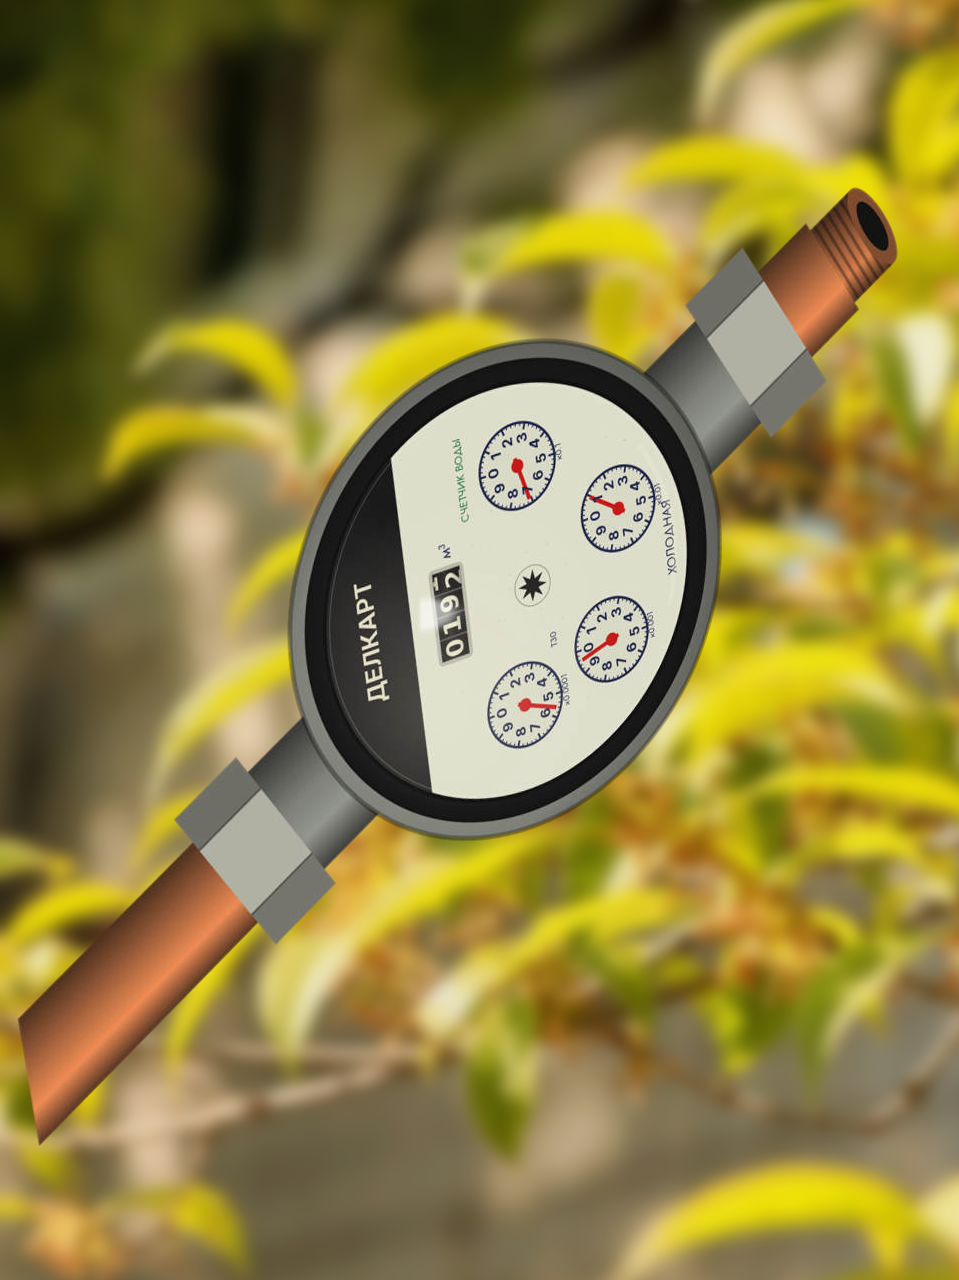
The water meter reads 191.7095 m³
